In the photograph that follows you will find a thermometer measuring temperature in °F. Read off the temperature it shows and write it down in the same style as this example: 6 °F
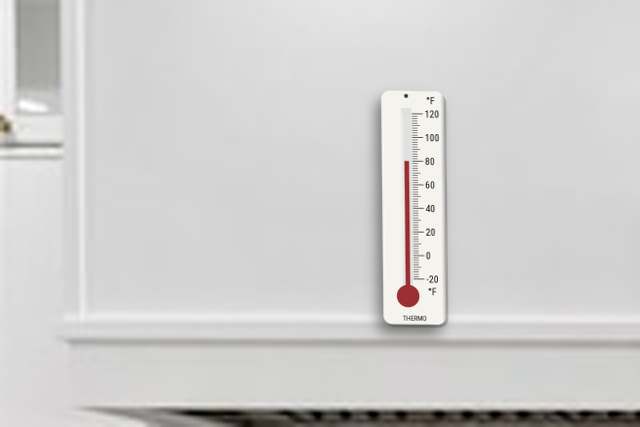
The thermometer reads 80 °F
